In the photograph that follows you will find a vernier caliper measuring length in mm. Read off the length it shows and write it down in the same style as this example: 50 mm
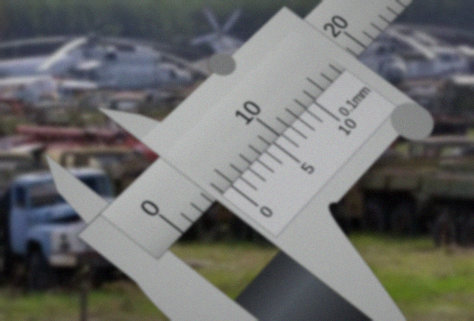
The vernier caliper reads 4.8 mm
